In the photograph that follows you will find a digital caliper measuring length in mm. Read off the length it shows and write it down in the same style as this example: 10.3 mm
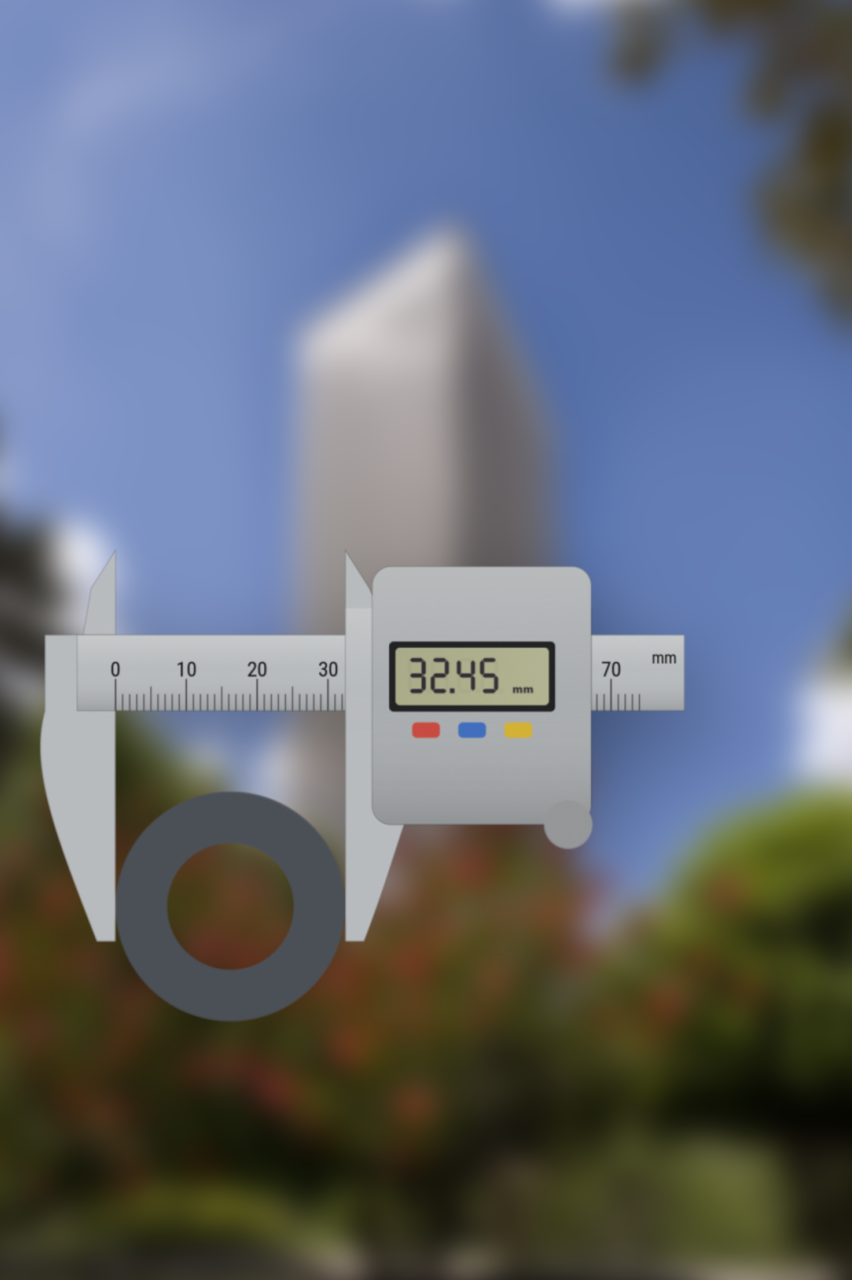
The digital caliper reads 32.45 mm
